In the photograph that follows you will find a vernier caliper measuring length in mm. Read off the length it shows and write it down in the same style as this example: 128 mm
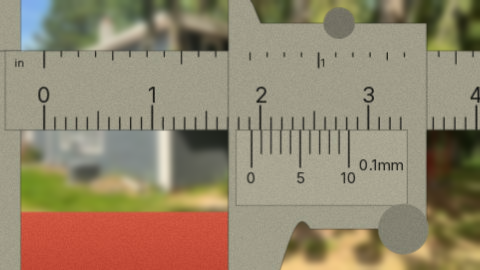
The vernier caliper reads 19.2 mm
